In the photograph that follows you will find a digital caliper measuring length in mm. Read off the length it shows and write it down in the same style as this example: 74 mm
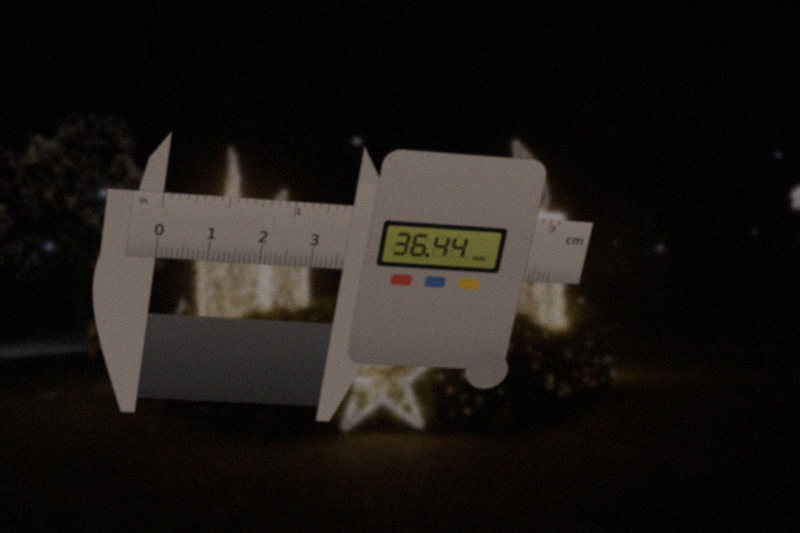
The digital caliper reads 36.44 mm
